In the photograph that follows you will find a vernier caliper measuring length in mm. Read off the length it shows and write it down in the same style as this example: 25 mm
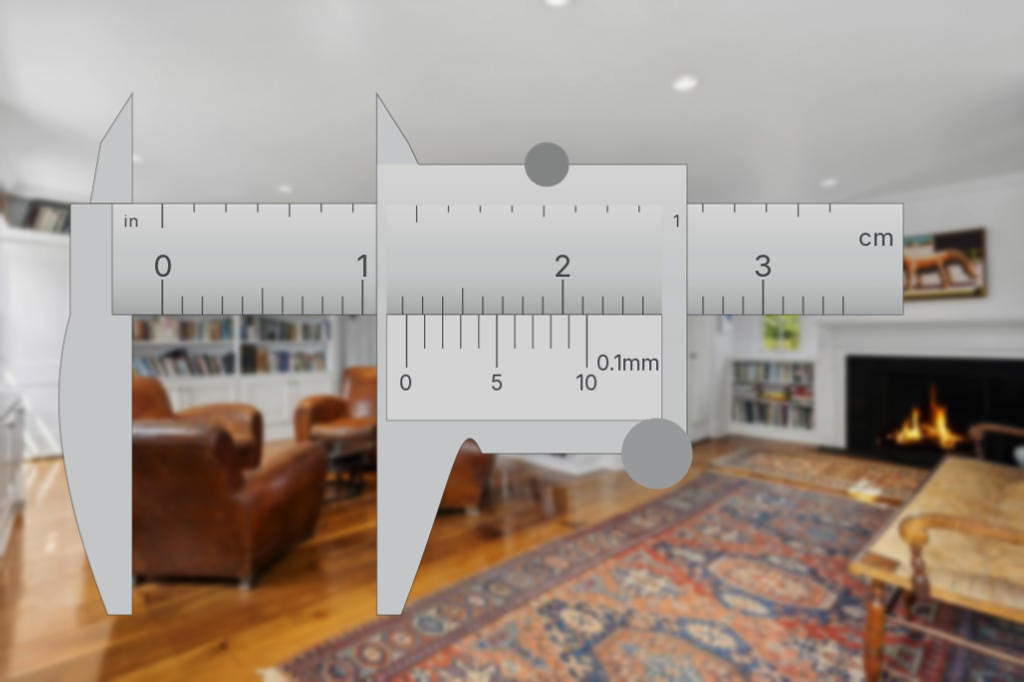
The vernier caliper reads 12.2 mm
